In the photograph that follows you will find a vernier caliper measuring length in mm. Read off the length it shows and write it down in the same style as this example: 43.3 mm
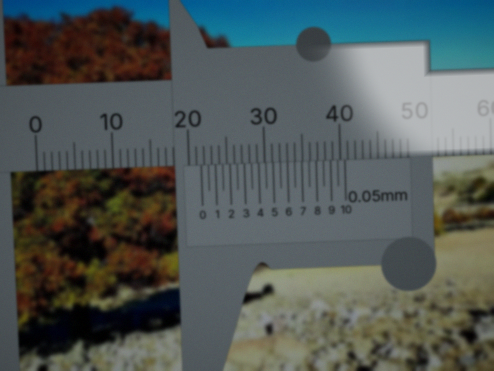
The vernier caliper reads 21.6 mm
